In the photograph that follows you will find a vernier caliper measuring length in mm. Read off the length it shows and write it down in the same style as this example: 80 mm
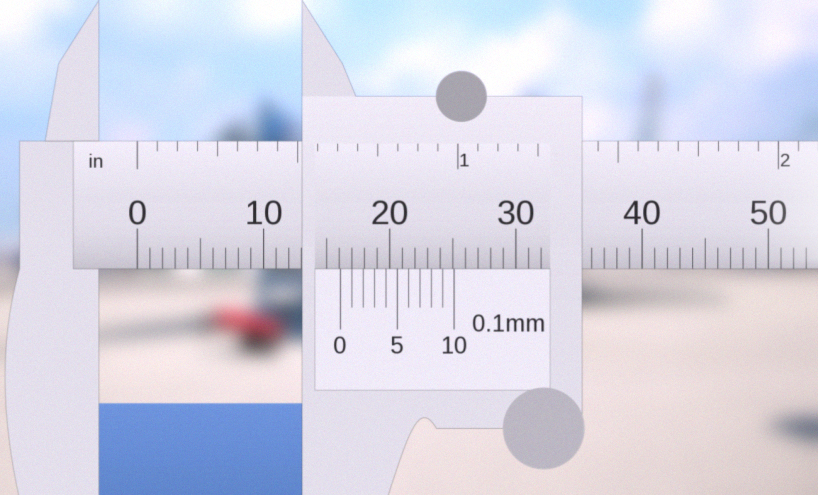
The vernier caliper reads 16.1 mm
